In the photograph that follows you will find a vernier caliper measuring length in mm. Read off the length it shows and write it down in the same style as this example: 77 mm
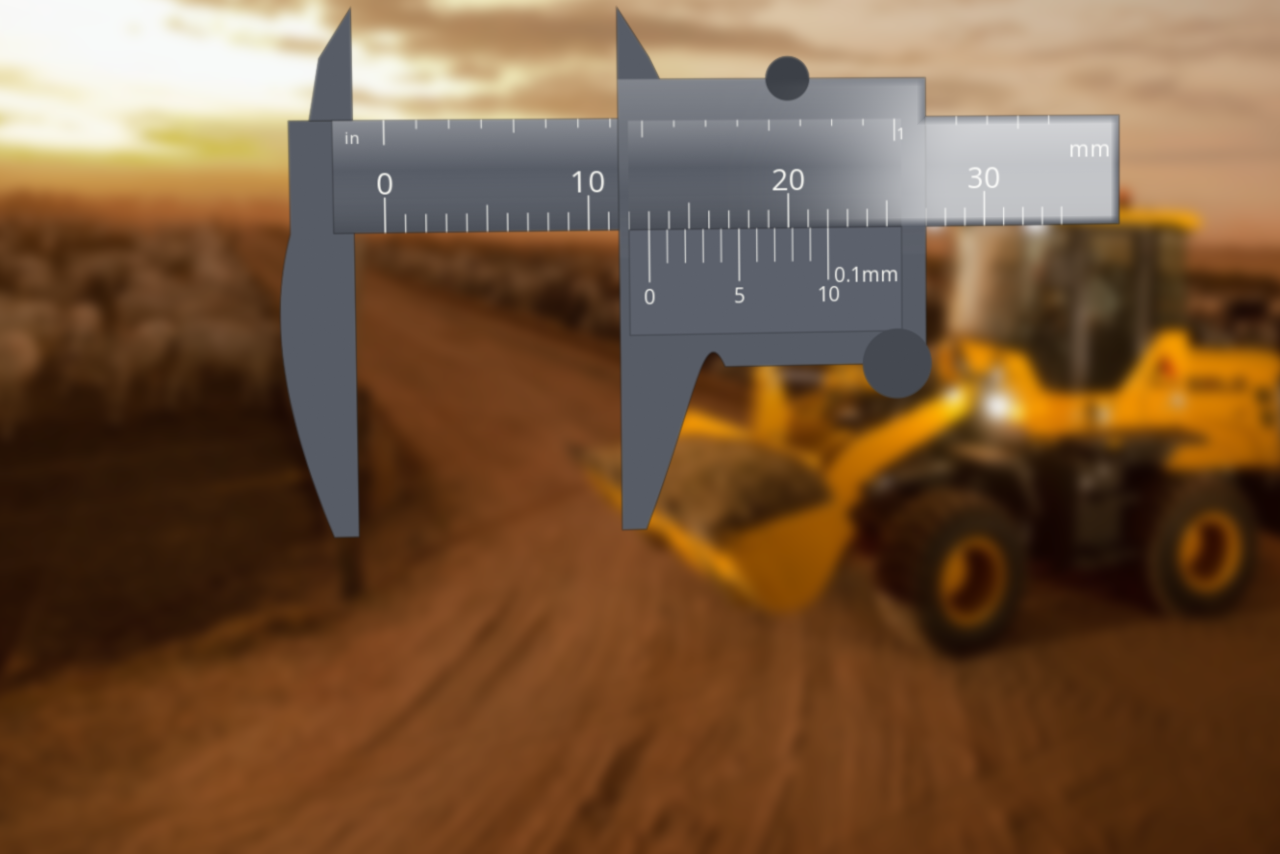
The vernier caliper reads 13.0 mm
